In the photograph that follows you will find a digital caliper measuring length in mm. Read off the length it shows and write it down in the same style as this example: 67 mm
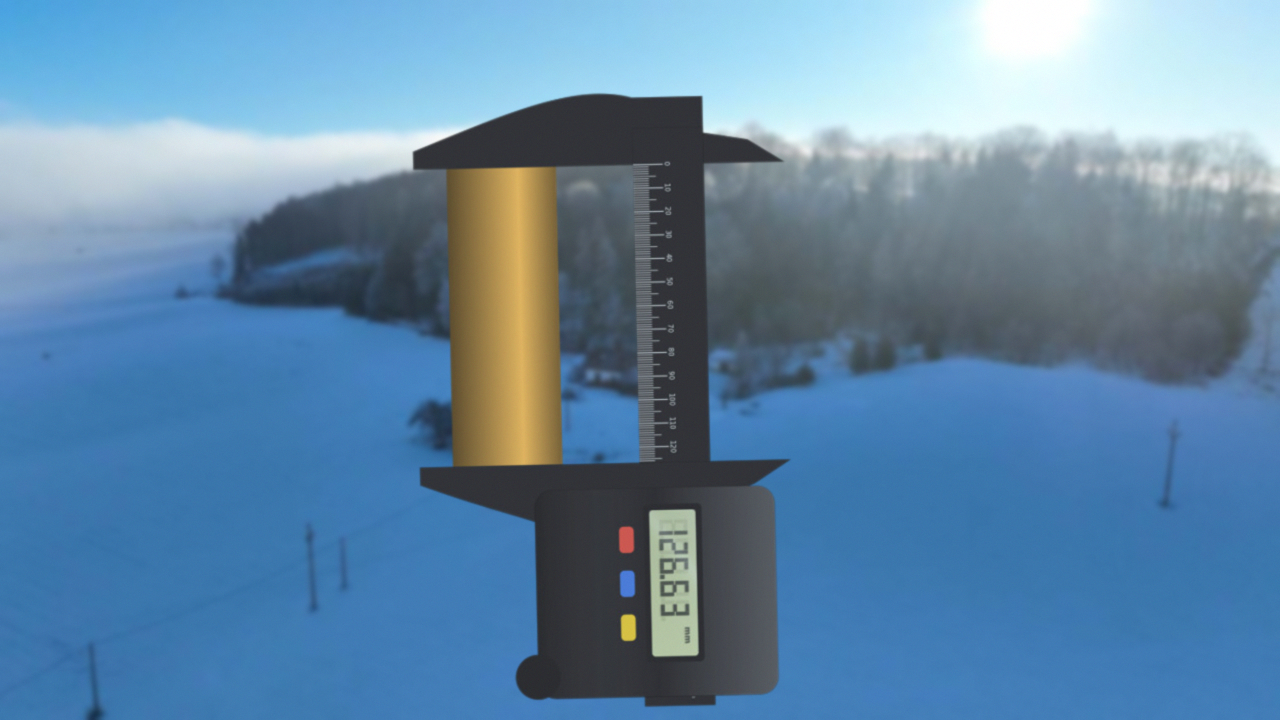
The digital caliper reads 126.63 mm
